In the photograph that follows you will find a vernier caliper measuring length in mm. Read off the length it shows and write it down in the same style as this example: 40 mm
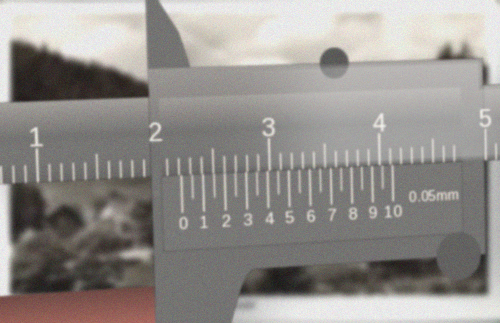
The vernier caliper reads 22.2 mm
